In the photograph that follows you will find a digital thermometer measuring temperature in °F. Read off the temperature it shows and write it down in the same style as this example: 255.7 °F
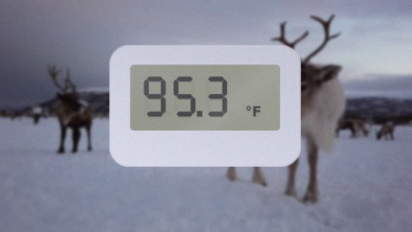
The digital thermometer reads 95.3 °F
